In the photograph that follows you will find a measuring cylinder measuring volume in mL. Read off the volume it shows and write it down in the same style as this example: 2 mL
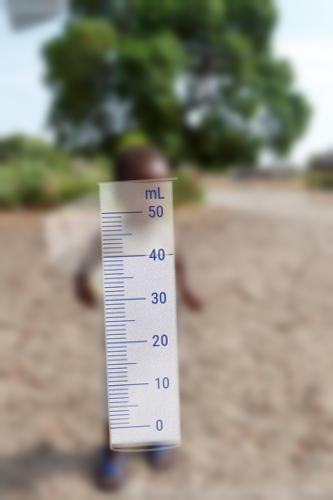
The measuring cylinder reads 40 mL
